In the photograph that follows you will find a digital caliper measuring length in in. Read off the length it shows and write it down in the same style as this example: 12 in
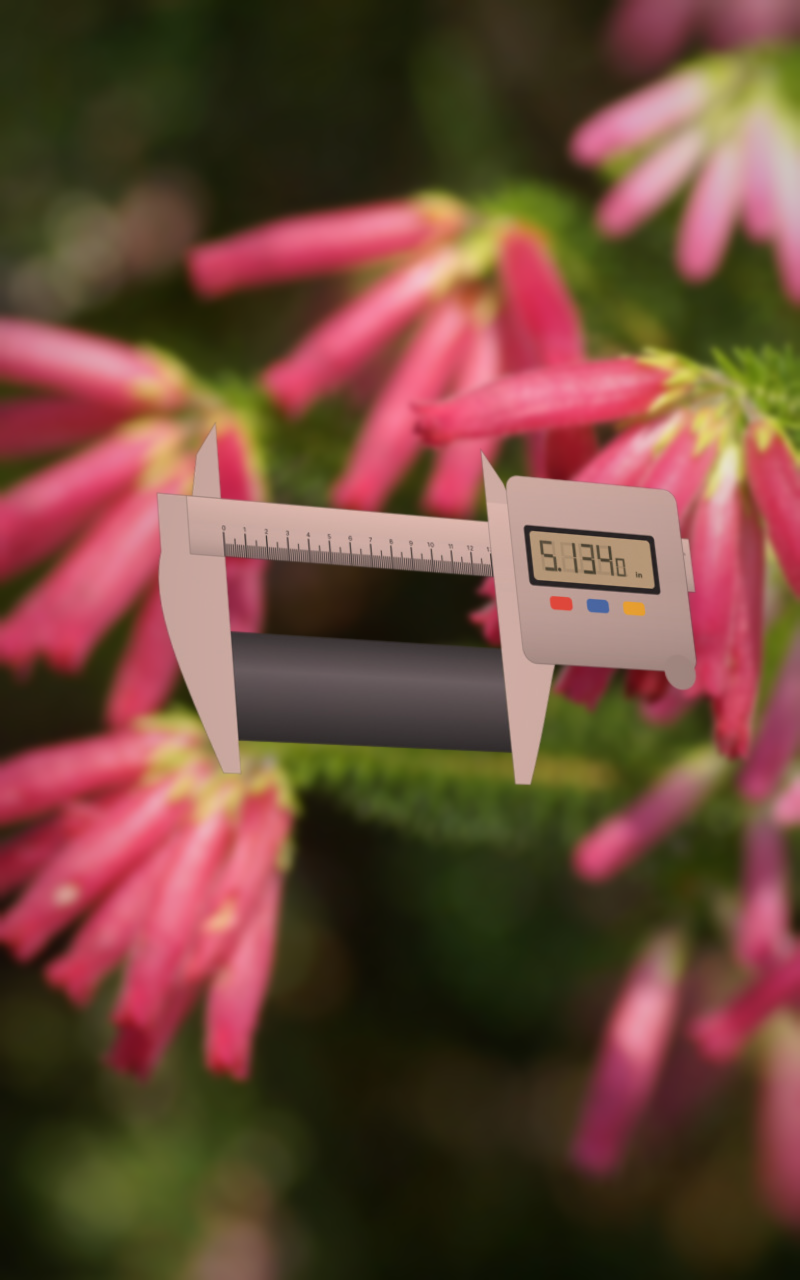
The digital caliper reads 5.1340 in
